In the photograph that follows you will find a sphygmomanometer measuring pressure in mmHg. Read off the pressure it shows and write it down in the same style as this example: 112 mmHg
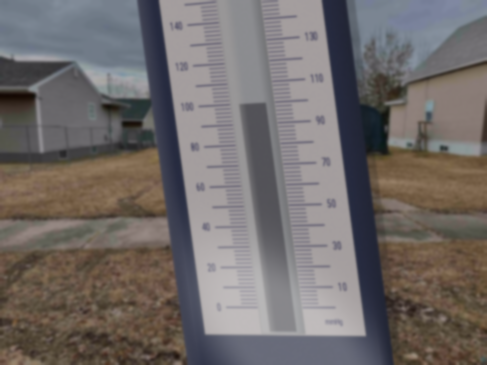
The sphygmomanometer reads 100 mmHg
